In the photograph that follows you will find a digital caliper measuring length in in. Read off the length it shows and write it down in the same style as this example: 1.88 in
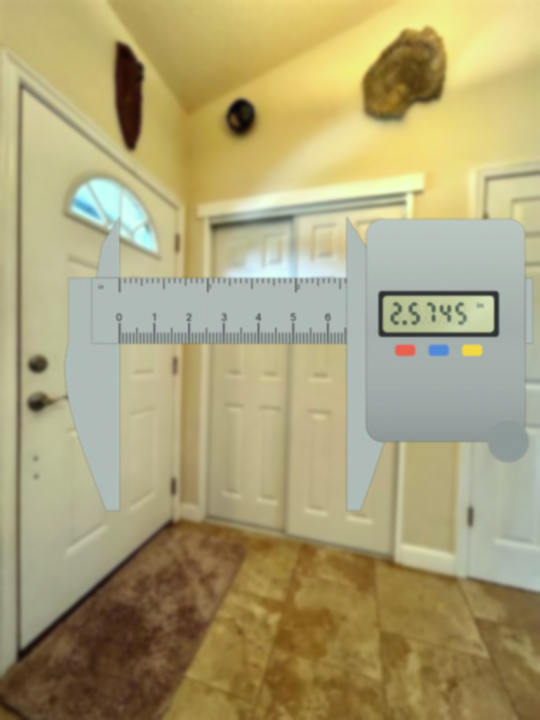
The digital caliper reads 2.5745 in
